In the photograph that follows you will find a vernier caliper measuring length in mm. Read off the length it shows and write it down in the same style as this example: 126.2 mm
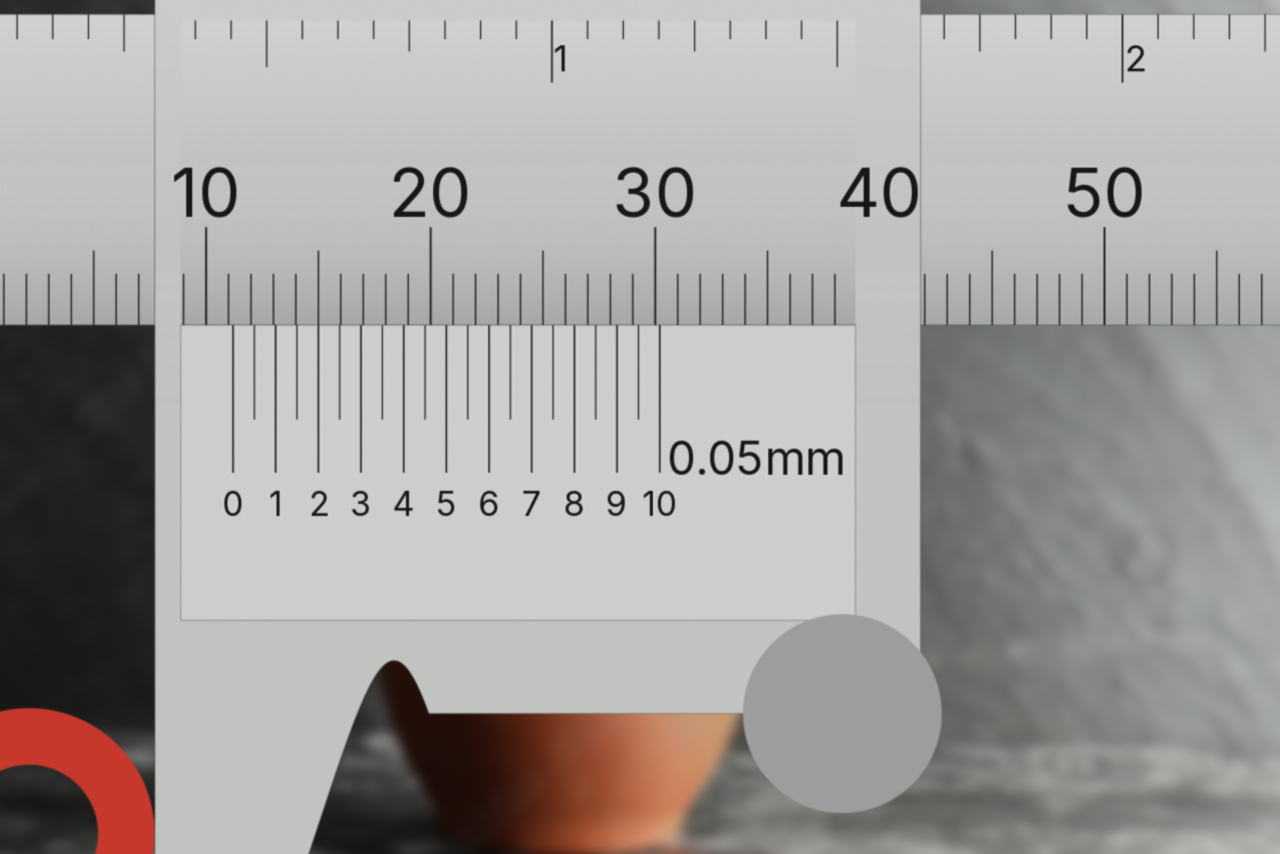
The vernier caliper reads 11.2 mm
